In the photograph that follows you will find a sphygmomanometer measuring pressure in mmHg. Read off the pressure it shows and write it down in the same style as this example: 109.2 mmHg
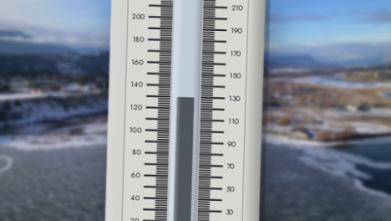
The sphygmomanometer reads 130 mmHg
